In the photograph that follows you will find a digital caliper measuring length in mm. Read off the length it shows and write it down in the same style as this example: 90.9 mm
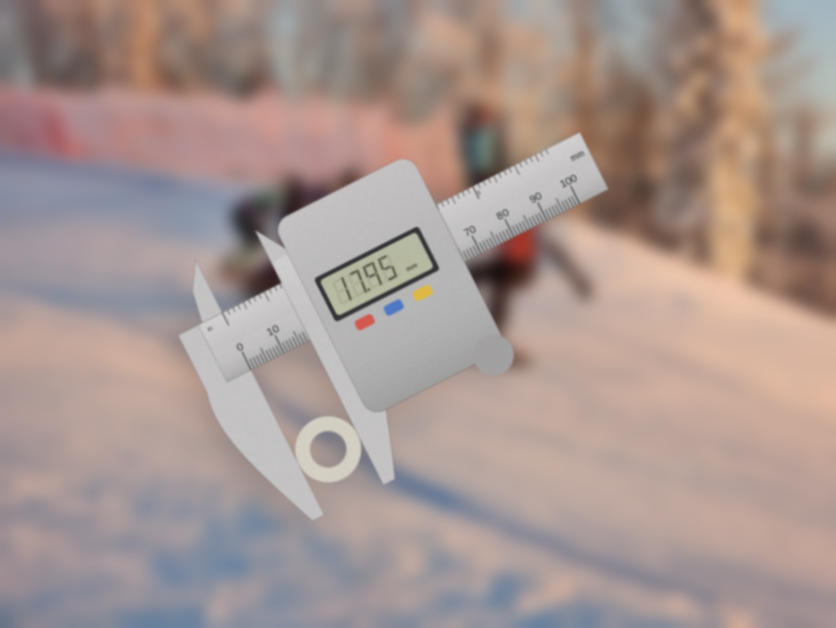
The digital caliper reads 17.95 mm
